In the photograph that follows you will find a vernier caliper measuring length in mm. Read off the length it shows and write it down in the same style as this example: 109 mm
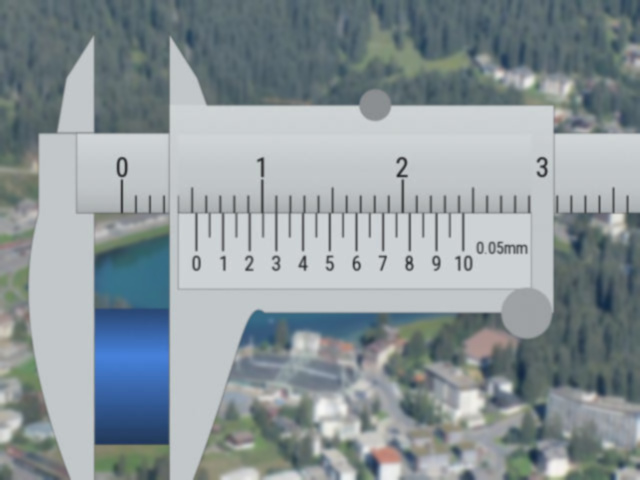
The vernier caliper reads 5.3 mm
